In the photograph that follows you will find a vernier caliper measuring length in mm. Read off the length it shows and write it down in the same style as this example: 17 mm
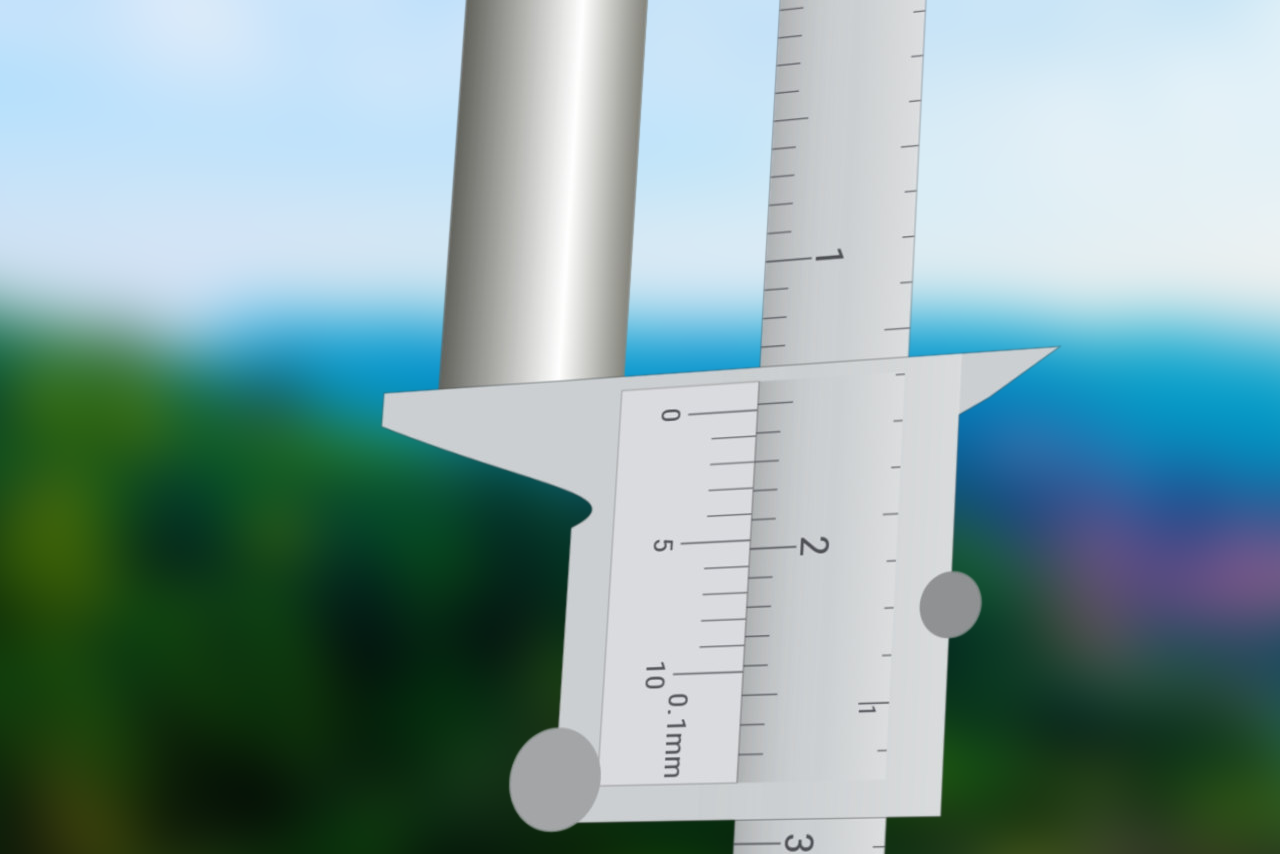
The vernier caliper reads 15.2 mm
